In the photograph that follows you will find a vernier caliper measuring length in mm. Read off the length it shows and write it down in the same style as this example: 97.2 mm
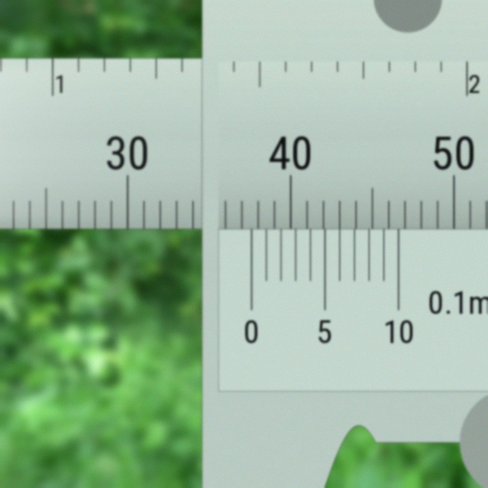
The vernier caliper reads 37.6 mm
